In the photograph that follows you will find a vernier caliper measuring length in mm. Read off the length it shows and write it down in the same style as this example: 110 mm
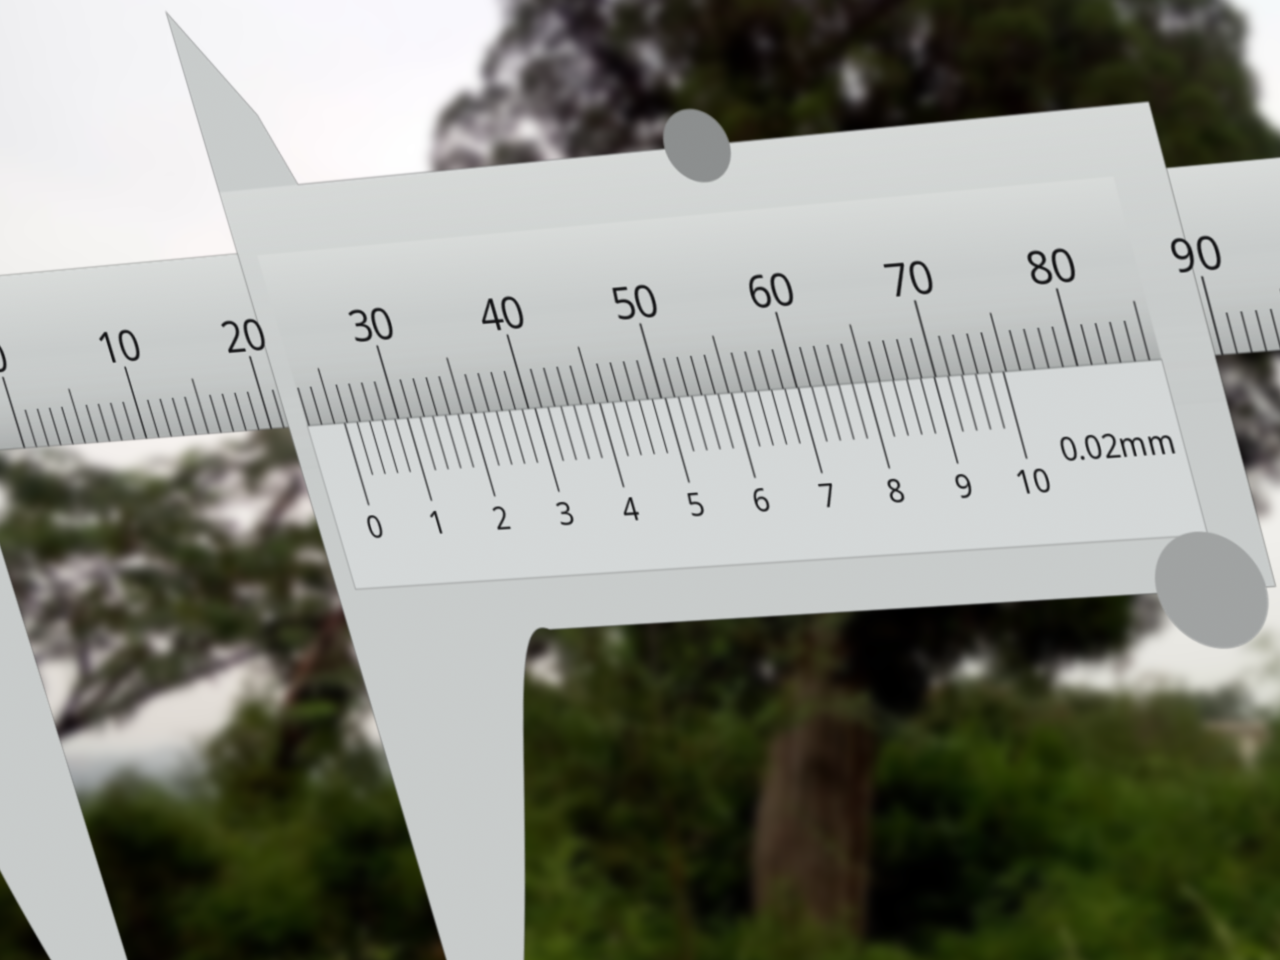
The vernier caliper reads 25.8 mm
